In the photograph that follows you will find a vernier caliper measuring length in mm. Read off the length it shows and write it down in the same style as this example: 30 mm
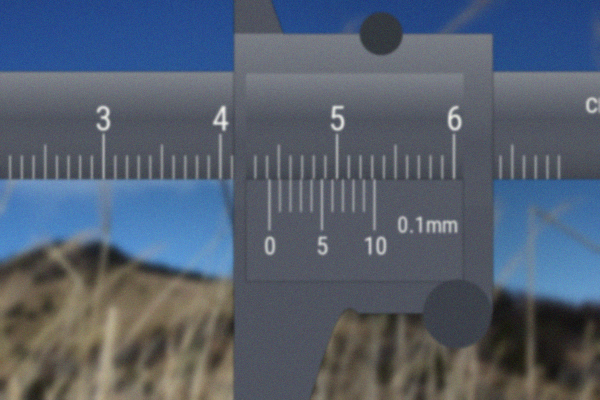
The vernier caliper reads 44.2 mm
